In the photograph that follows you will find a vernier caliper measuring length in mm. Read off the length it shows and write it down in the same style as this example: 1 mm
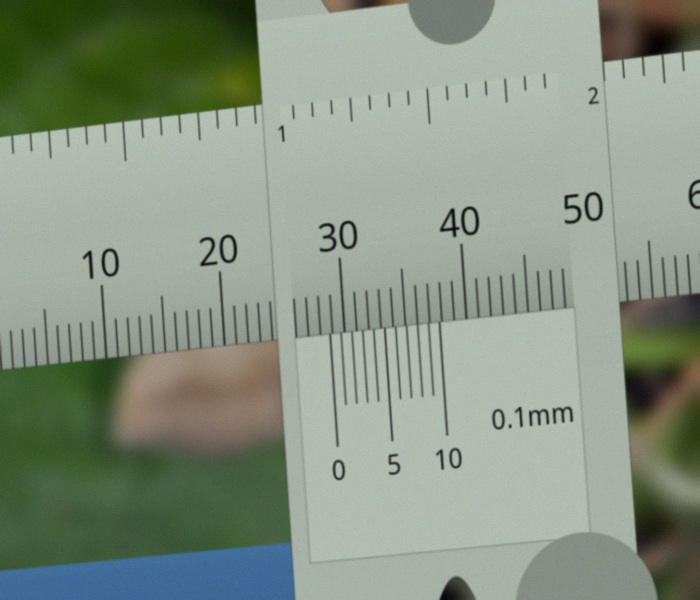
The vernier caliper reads 28.8 mm
